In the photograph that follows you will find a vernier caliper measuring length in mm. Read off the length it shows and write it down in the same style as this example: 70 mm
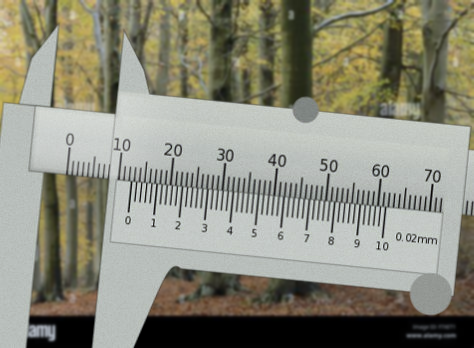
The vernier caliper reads 12.5 mm
